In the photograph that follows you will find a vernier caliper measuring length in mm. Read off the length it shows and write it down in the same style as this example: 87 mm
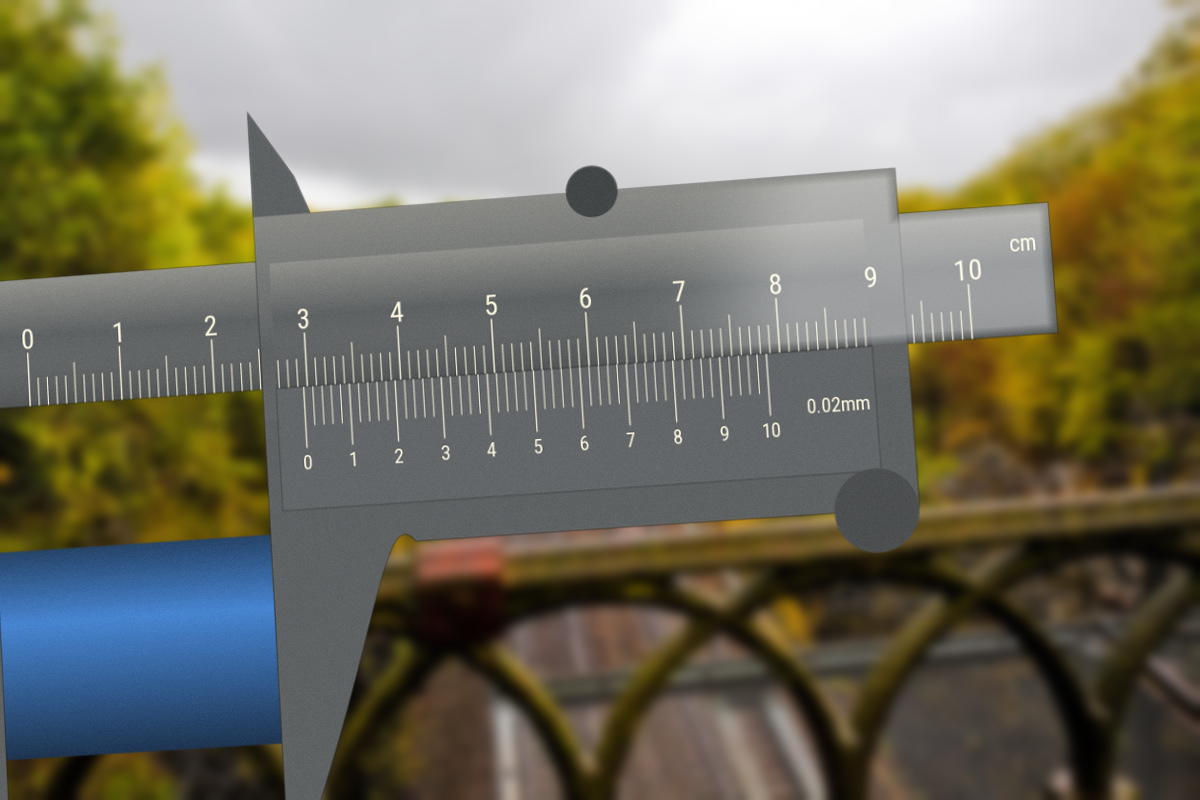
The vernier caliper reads 29.6 mm
